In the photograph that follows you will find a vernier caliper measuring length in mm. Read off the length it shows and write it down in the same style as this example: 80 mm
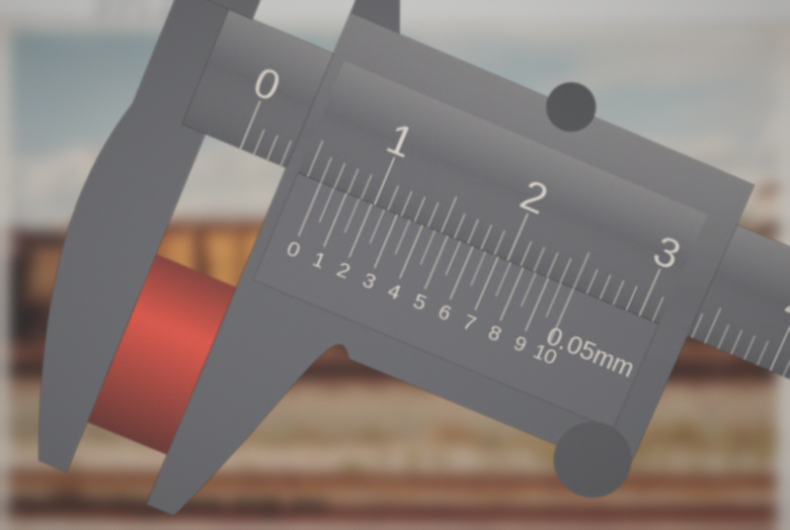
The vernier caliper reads 6.0 mm
